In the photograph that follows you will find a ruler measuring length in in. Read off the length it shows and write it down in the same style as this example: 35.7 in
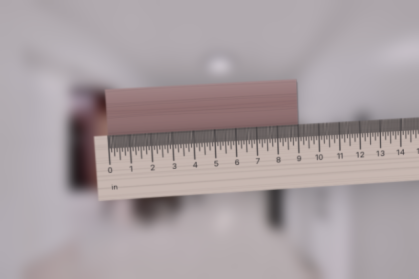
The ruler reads 9 in
